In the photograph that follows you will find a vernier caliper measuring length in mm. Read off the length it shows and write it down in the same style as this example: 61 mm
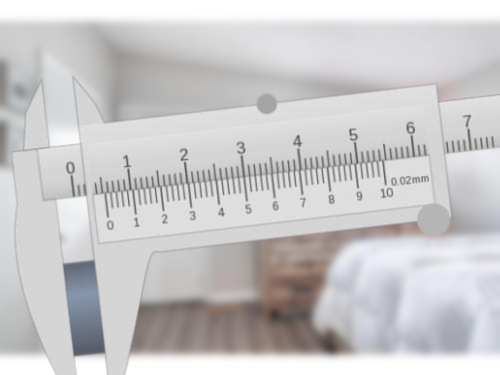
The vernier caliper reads 5.5 mm
